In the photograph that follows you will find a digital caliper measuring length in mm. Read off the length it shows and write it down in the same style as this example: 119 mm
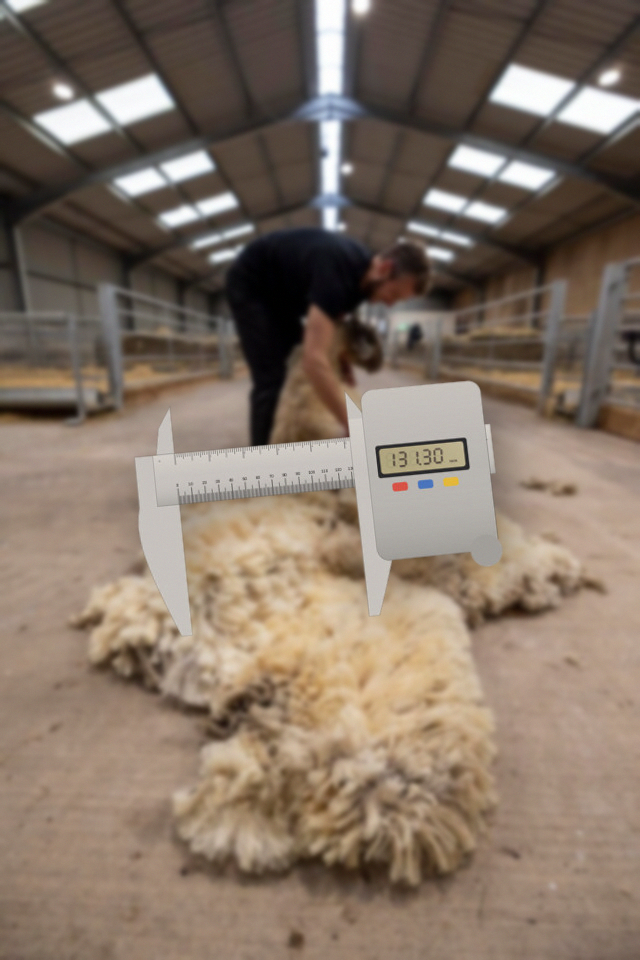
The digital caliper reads 131.30 mm
